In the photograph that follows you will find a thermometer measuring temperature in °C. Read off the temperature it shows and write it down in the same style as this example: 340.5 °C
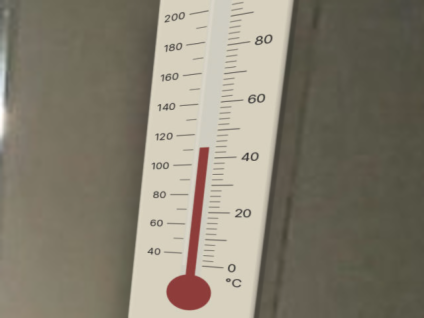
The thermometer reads 44 °C
